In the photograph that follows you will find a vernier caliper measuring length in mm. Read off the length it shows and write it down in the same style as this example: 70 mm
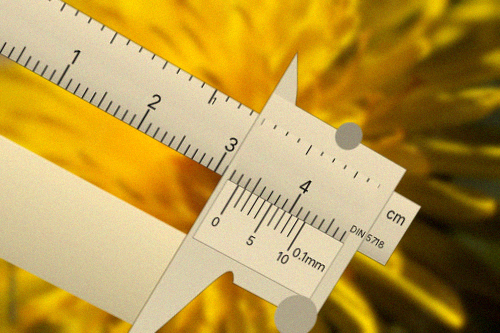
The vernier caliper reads 33.2 mm
